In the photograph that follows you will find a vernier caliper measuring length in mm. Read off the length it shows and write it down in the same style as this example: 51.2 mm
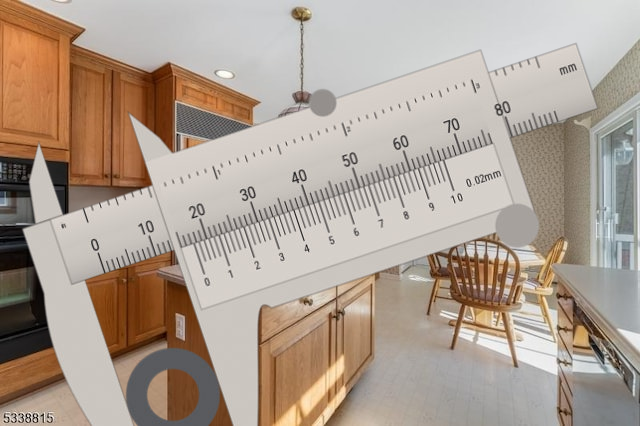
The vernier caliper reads 17.5 mm
